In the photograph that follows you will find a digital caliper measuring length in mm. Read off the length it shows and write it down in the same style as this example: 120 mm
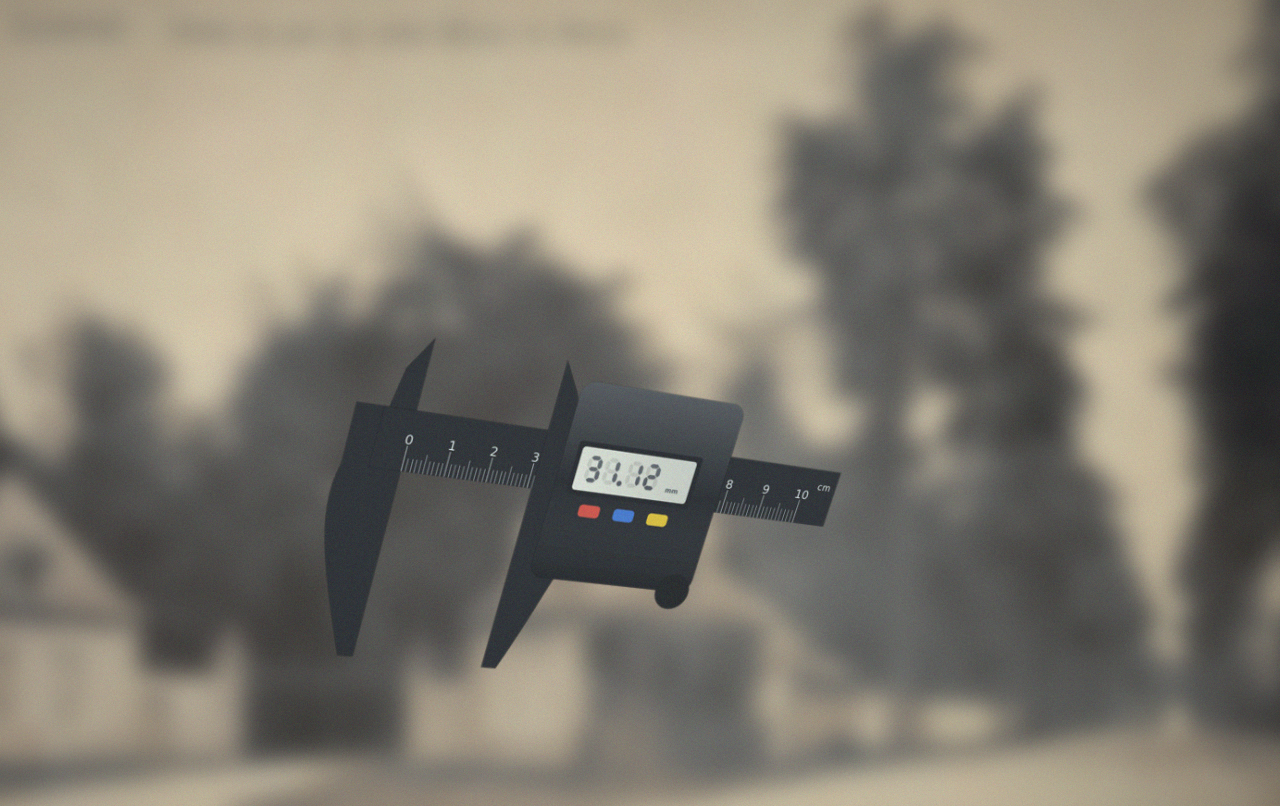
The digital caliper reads 31.12 mm
